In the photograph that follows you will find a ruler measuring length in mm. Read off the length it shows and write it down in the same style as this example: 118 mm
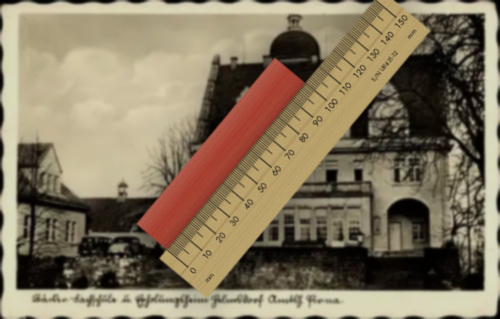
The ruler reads 100 mm
